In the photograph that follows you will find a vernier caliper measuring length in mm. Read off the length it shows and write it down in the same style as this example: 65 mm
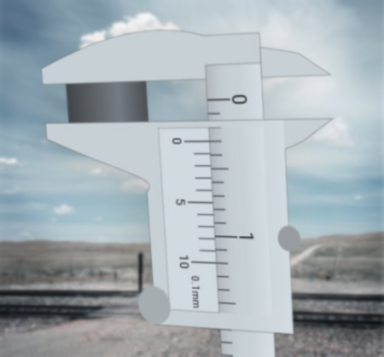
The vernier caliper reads 3.0 mm
